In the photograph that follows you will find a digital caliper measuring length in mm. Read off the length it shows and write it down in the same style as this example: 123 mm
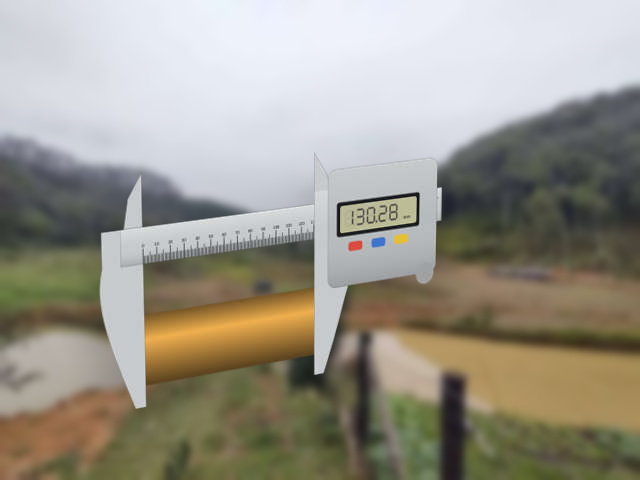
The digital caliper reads 130.28 mm
